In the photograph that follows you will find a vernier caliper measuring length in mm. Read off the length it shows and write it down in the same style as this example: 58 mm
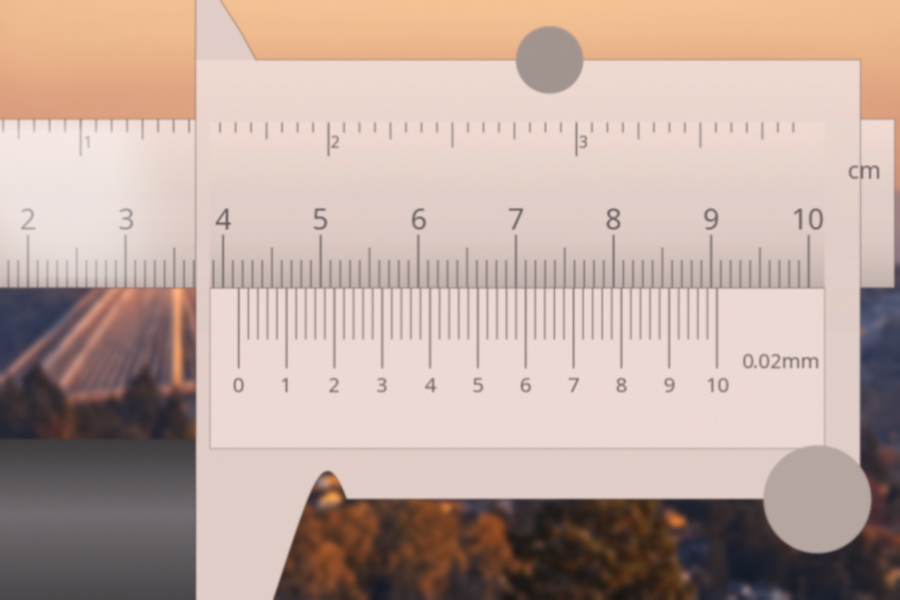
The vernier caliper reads 41.6 mm
